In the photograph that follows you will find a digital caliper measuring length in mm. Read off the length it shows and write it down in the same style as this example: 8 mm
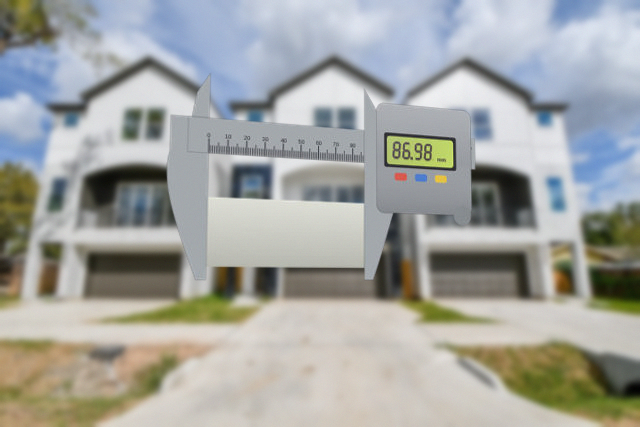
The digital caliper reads 86.98 mm
